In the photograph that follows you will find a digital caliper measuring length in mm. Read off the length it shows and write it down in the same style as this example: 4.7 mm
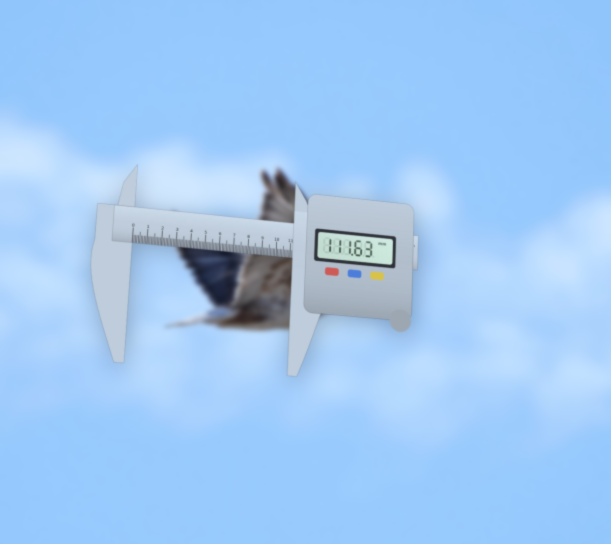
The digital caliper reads 111.63 mm
